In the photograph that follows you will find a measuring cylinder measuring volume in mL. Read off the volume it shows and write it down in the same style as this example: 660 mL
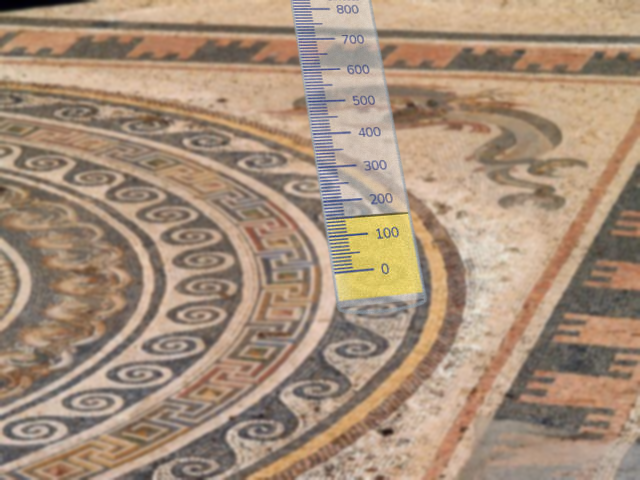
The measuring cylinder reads 150 mL
